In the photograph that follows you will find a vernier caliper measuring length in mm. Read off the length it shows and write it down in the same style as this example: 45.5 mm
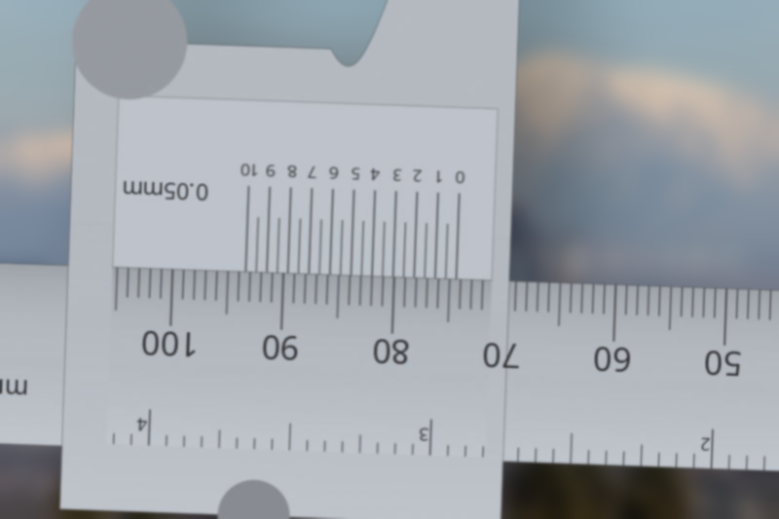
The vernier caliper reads 74.4 mm
